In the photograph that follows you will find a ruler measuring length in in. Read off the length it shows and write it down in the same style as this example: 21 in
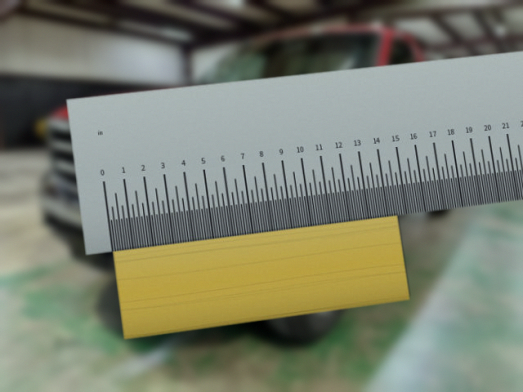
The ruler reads 14.5 in
